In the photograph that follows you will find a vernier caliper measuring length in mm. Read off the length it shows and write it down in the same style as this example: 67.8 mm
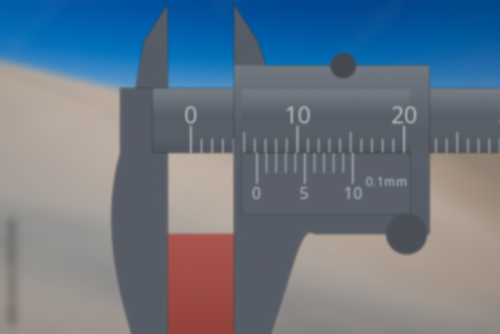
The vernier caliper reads 6.2 mm
